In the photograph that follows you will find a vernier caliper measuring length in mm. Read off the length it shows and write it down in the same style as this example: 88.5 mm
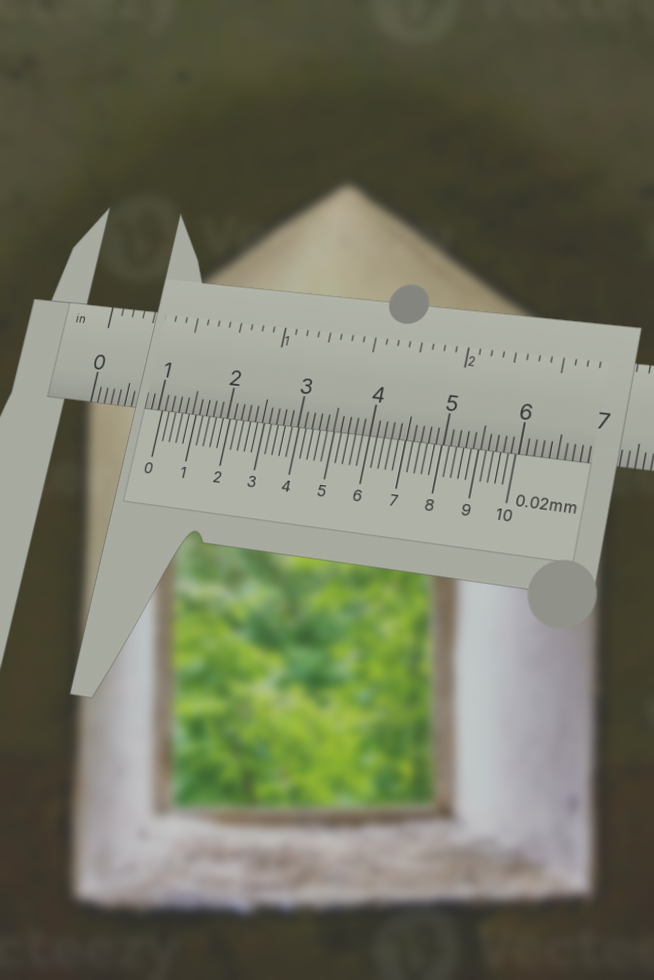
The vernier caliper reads 10.6 mm
